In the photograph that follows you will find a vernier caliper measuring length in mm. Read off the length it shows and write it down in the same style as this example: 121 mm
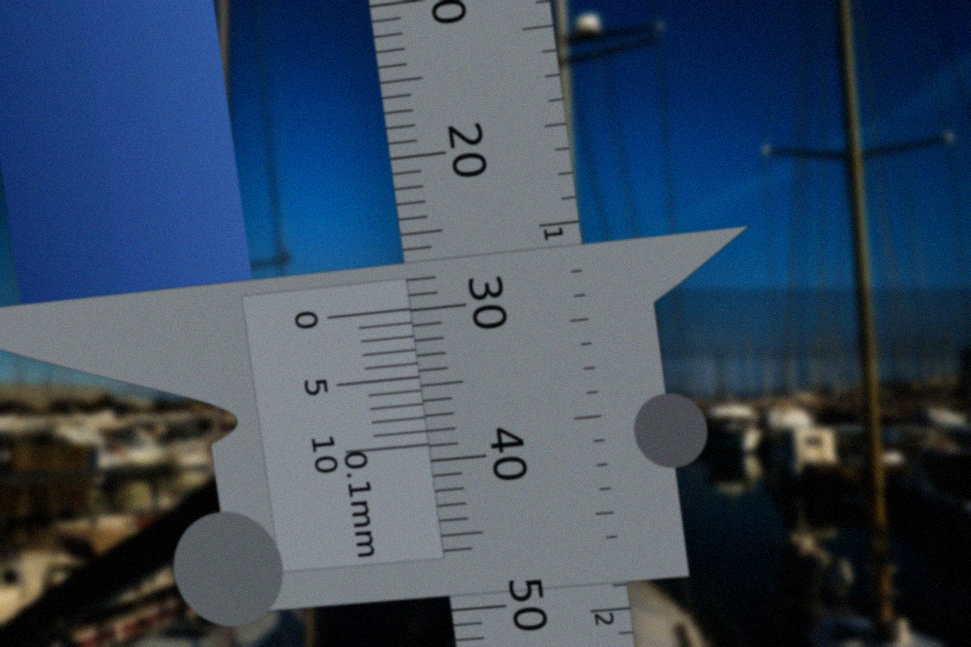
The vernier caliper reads 29.9 mm
